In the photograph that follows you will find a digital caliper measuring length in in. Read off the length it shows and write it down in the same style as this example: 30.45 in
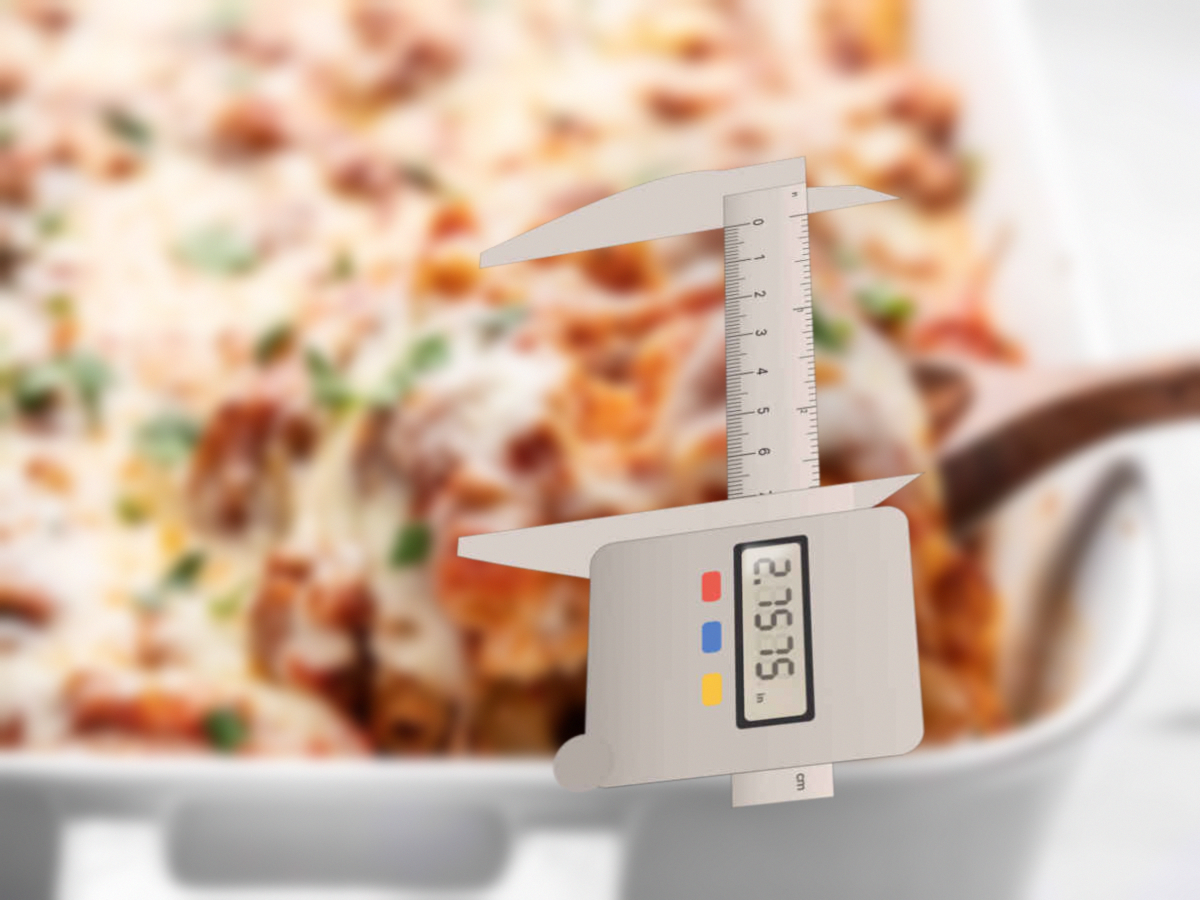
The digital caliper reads 2.7575 in
